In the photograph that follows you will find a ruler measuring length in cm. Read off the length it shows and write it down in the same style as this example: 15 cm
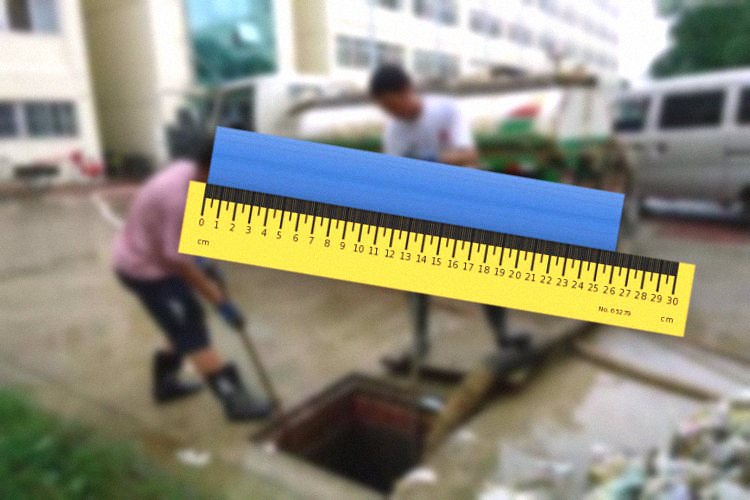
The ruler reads 26 cm
